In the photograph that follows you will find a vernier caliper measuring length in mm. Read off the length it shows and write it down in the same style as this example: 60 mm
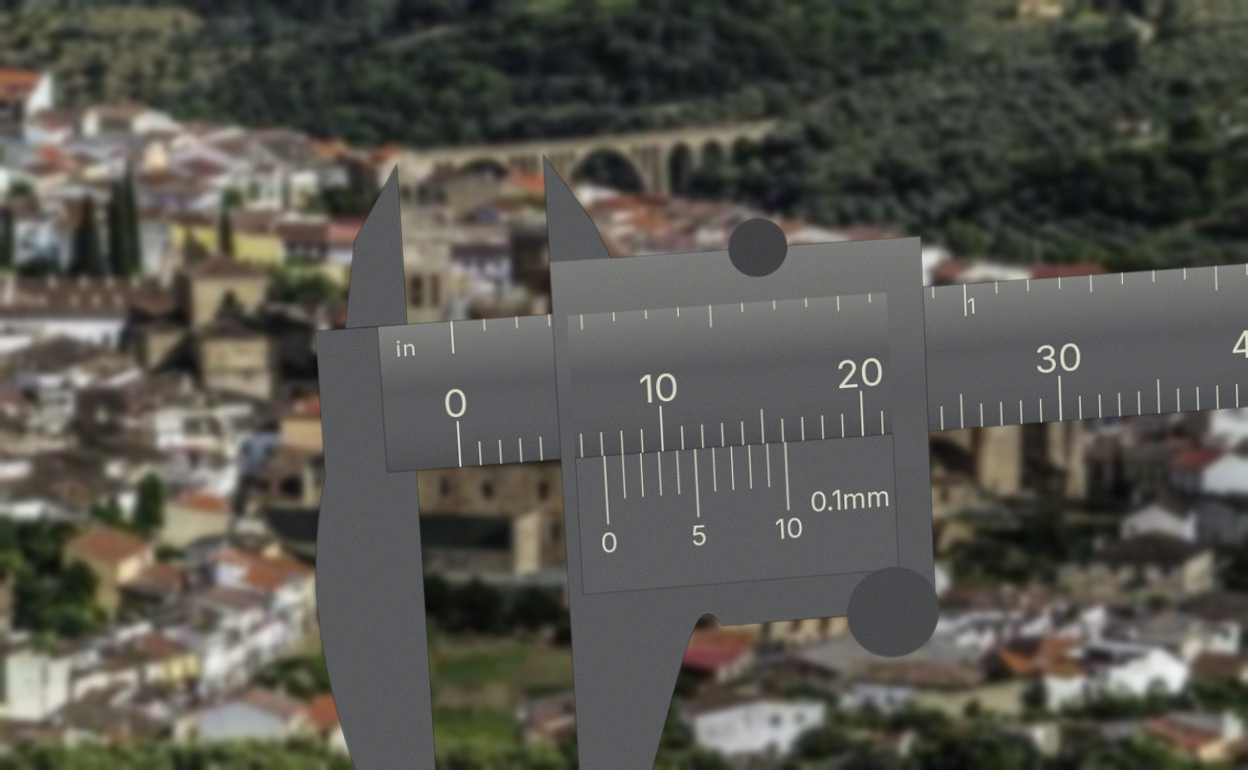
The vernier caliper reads 7.1 mm
